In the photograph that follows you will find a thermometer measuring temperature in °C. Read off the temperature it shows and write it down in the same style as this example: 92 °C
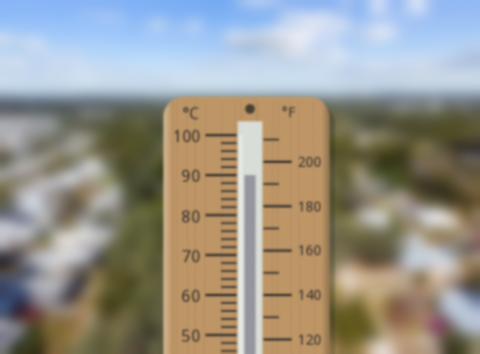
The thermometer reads 90 °C
